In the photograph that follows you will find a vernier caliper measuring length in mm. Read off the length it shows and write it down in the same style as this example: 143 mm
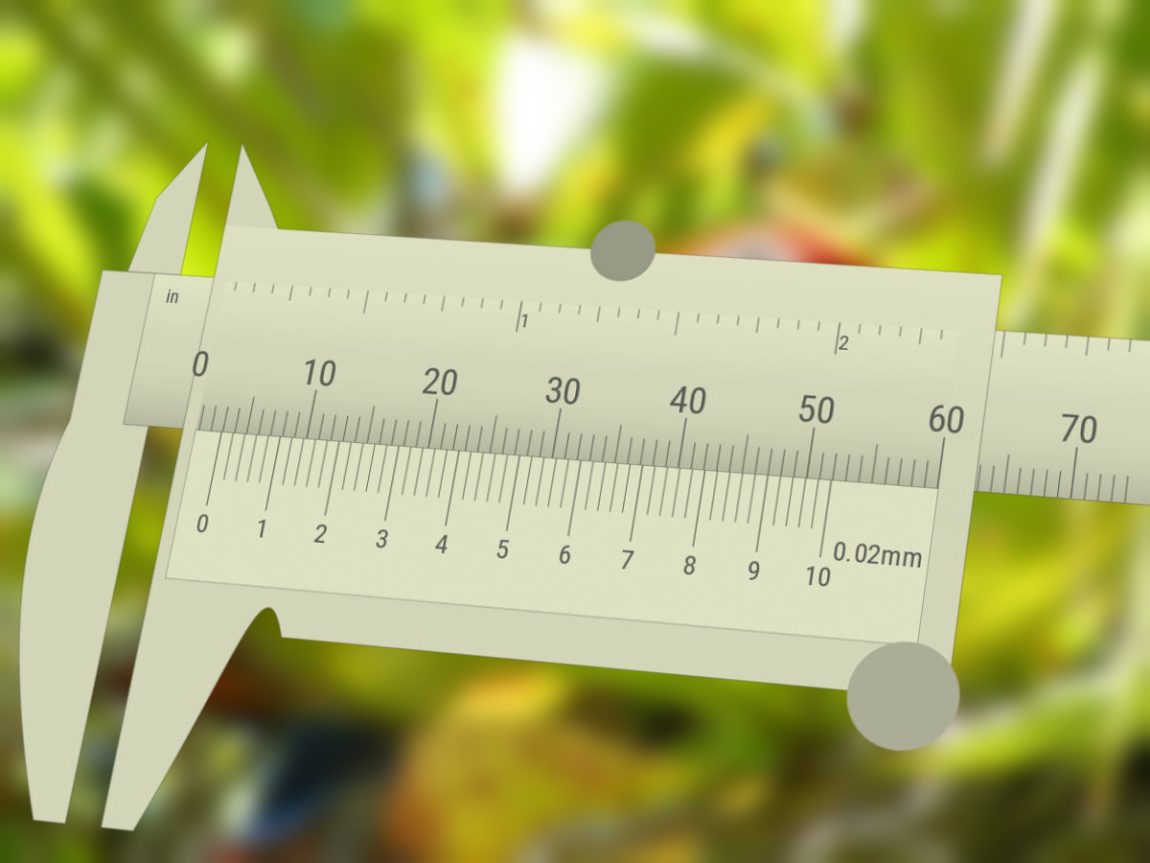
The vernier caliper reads 2.9 mm
